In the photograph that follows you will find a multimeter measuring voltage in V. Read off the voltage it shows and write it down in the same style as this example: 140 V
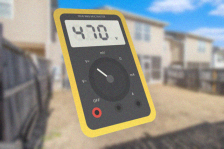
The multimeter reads 470 V
